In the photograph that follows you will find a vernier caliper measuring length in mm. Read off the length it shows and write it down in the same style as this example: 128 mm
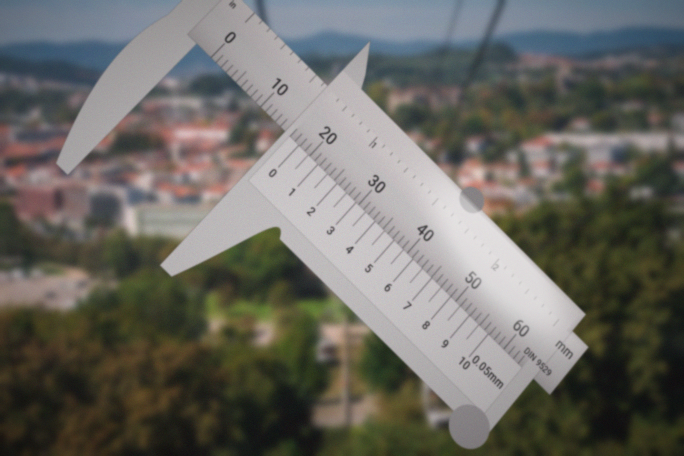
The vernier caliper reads 17.8 mm
